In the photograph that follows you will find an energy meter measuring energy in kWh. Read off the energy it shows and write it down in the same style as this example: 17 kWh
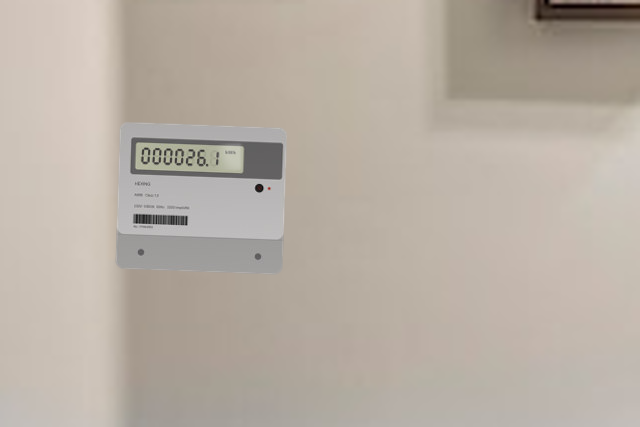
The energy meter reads 26.1 kWh
